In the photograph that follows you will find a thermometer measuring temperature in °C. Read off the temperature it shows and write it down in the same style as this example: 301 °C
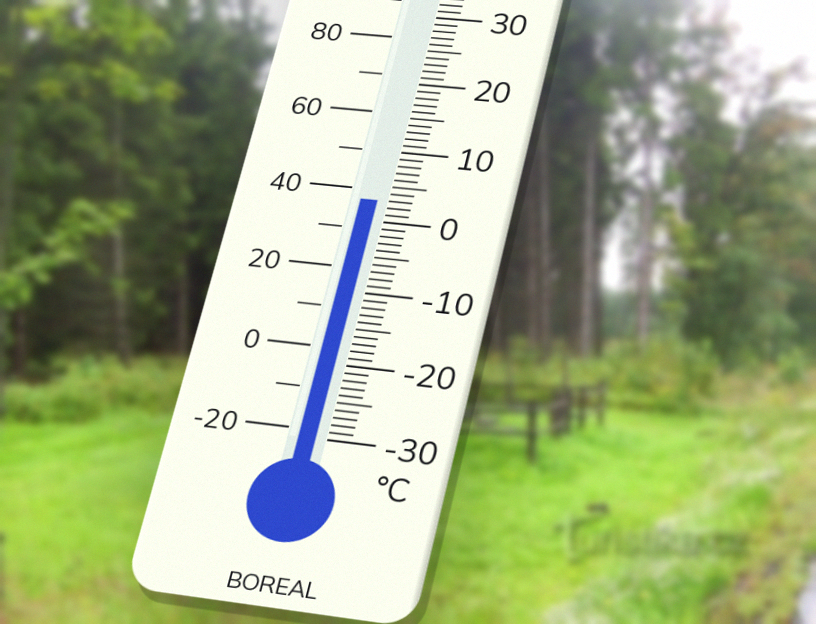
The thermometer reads 3 °C
